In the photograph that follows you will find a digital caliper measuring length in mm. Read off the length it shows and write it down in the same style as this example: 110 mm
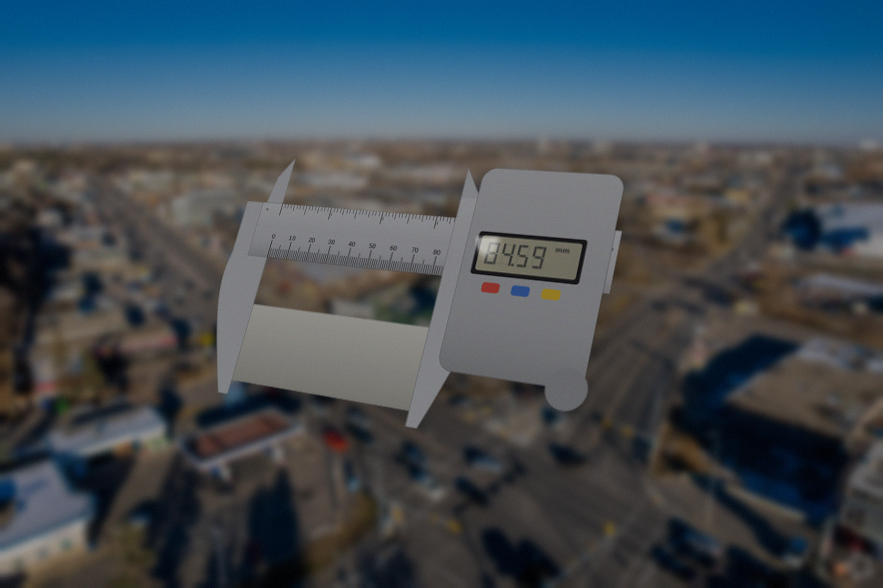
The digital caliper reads 84.59 mm
